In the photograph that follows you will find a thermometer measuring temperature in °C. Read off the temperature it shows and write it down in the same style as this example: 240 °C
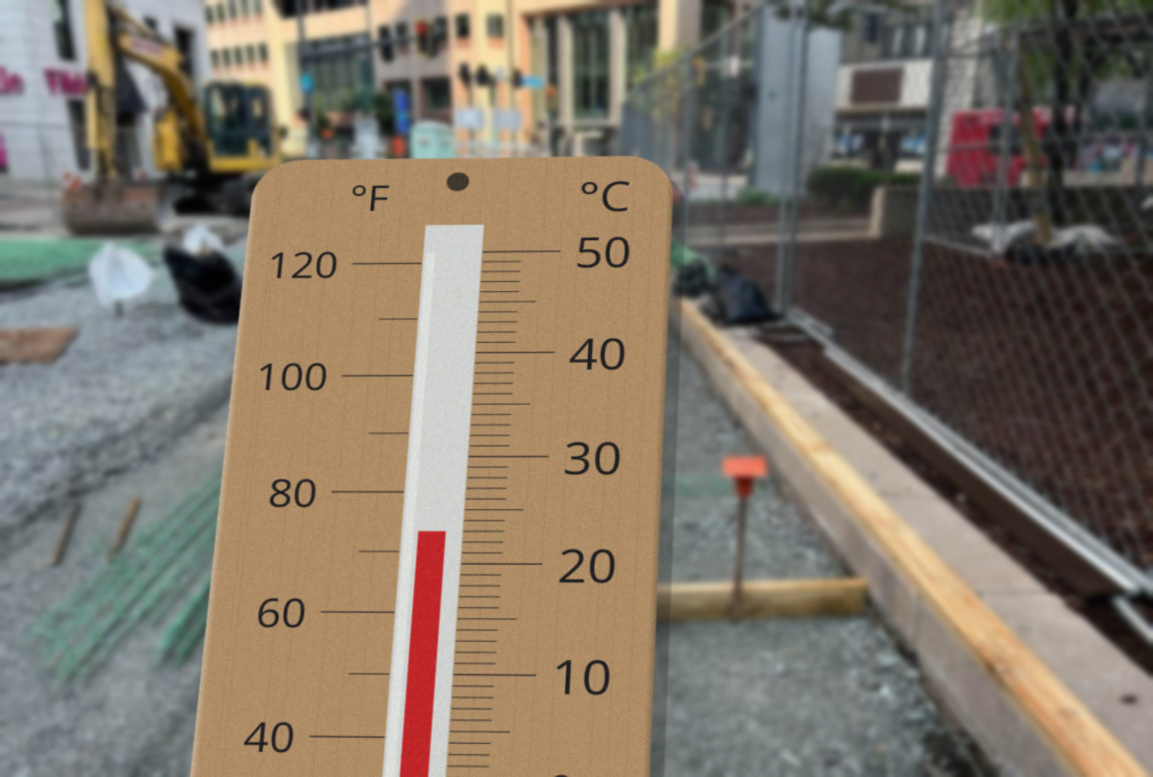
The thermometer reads 23 °C
